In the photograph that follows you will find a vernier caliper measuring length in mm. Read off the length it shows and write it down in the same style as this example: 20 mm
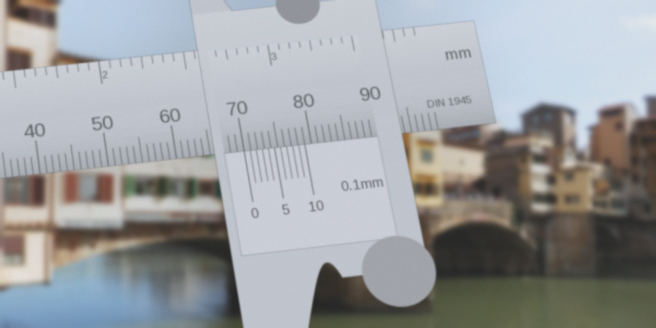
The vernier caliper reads 70.0 mm
